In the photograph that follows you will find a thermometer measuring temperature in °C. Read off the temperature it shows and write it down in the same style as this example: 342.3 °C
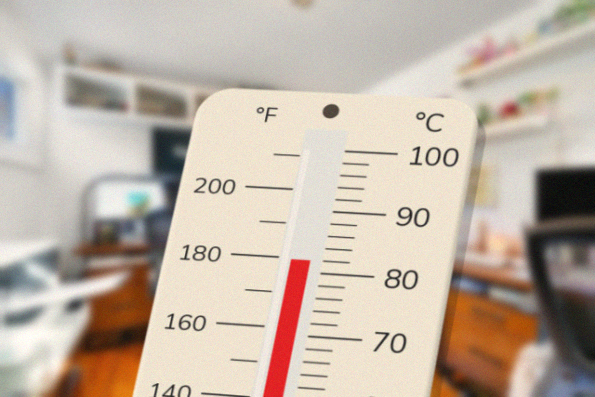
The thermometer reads 82 °C
